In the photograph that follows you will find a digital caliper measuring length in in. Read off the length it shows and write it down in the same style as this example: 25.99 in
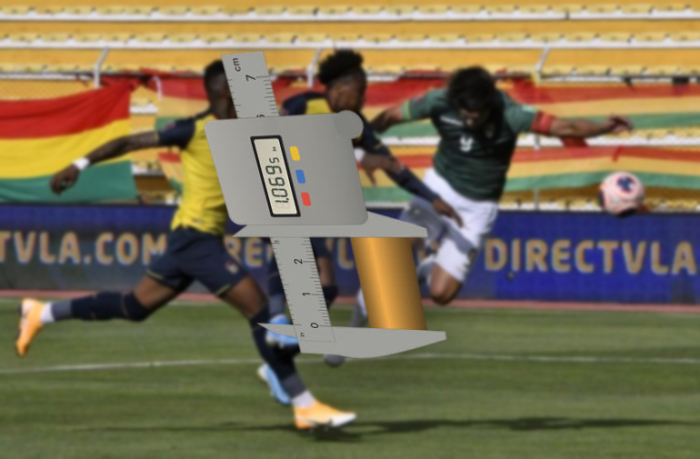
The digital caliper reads 1.0695 in
